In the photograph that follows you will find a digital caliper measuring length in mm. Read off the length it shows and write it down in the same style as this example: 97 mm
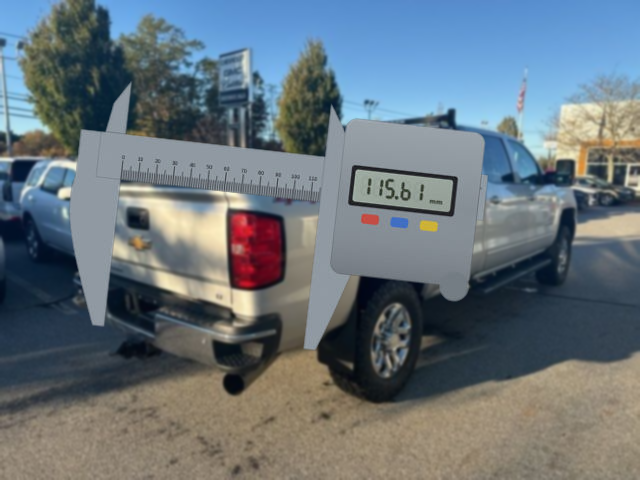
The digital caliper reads 115.61 mm
